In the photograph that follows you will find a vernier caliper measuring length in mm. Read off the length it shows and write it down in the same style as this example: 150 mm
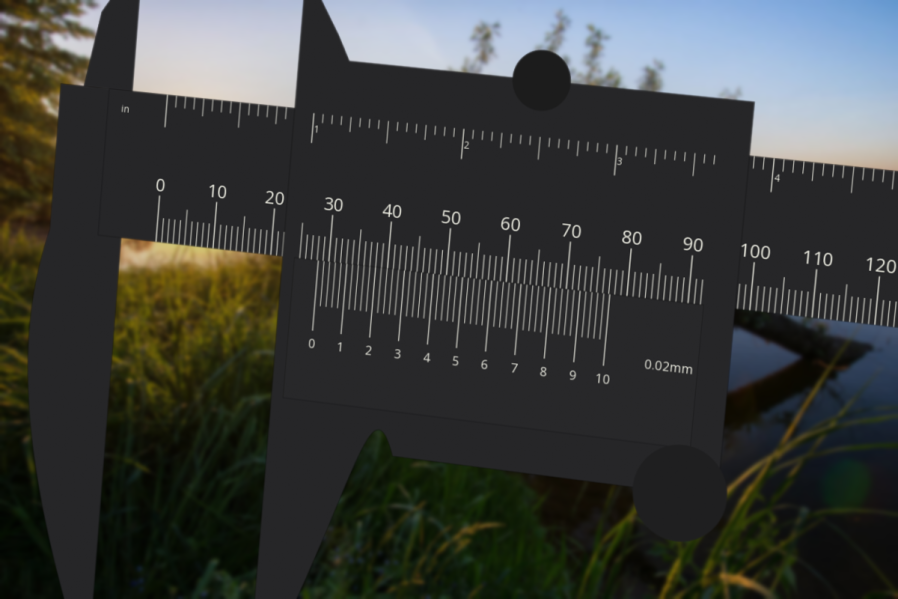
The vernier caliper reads 28.2 mm
